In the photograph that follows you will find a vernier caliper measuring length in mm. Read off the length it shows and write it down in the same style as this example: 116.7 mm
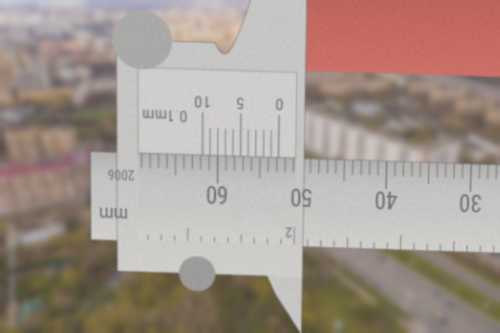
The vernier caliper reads 52.8 mm
